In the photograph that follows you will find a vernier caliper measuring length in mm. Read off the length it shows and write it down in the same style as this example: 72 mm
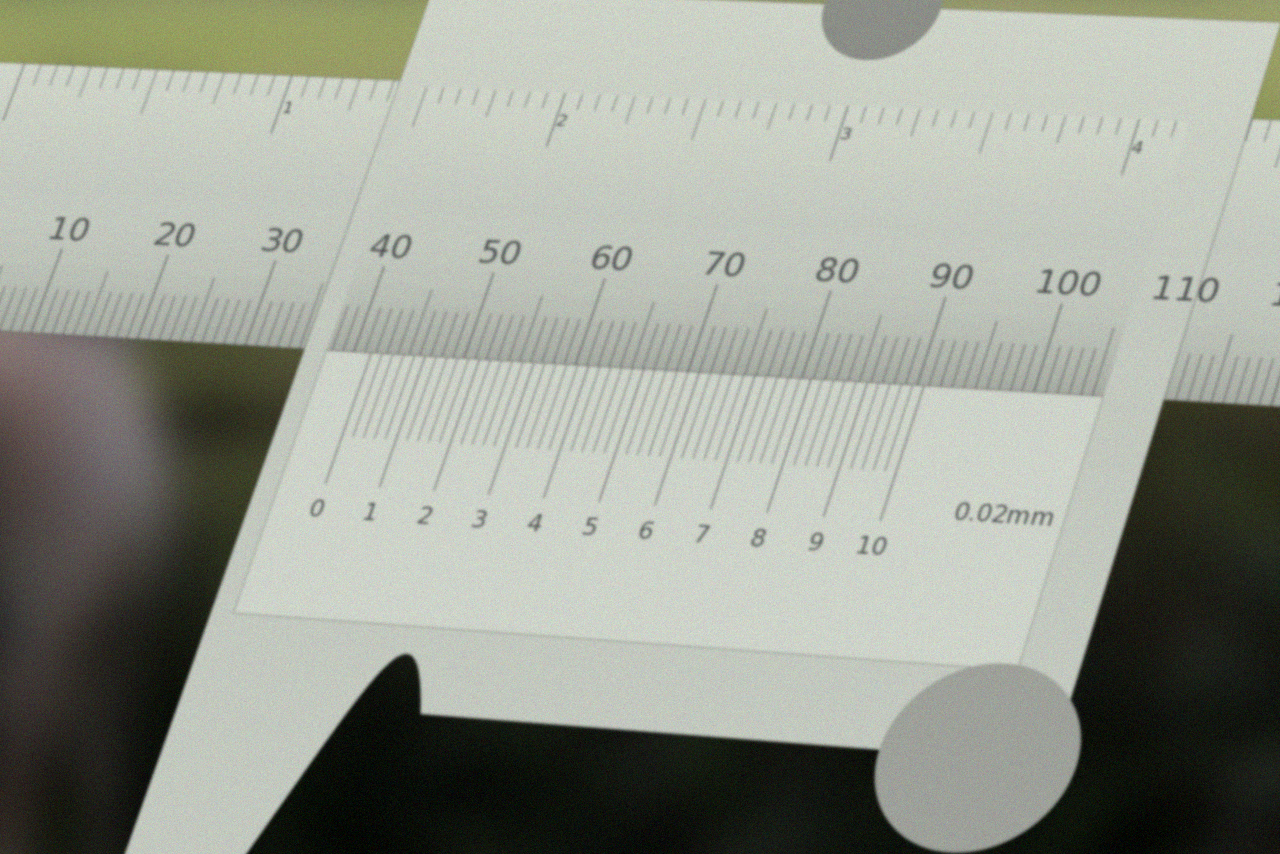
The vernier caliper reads 41.6 mm
